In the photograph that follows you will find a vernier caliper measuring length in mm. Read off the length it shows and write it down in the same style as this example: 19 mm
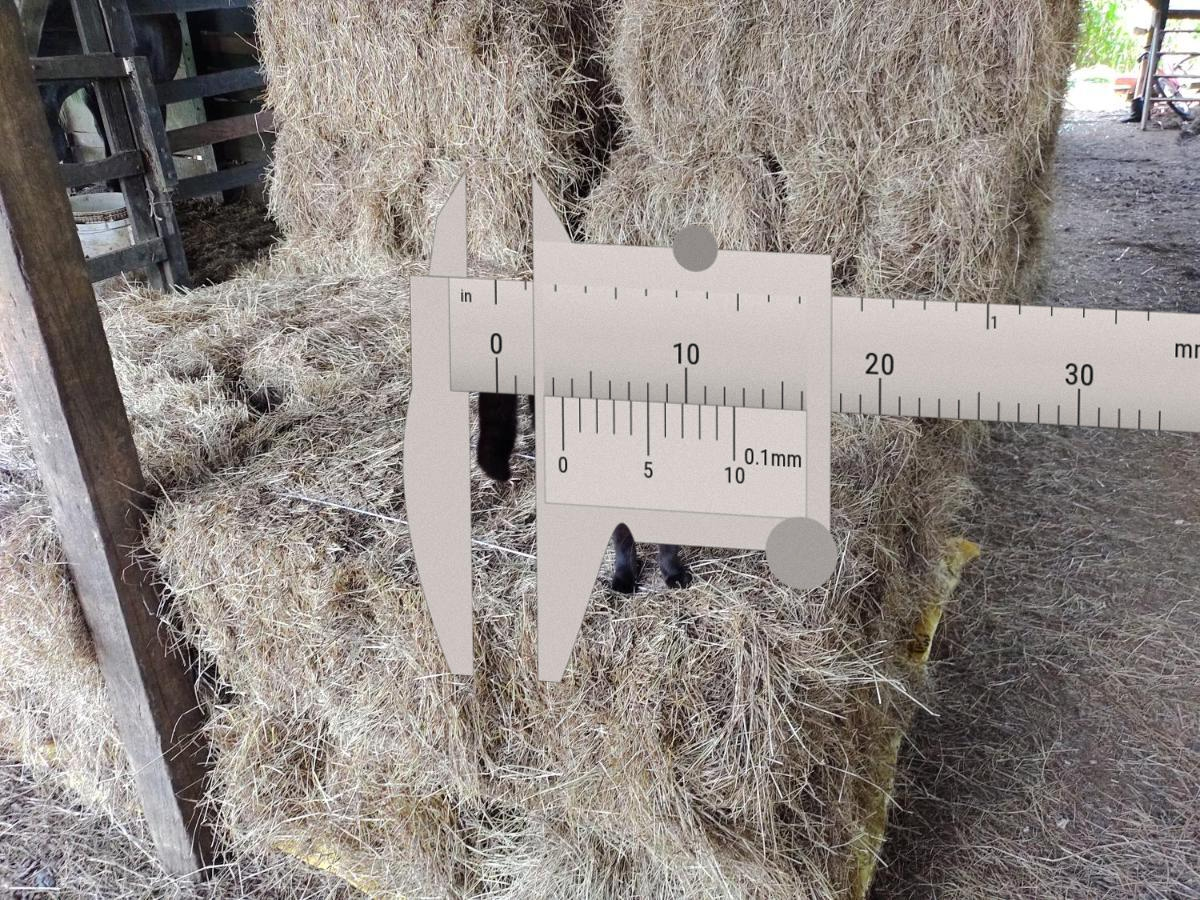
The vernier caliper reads 3.5 mm
